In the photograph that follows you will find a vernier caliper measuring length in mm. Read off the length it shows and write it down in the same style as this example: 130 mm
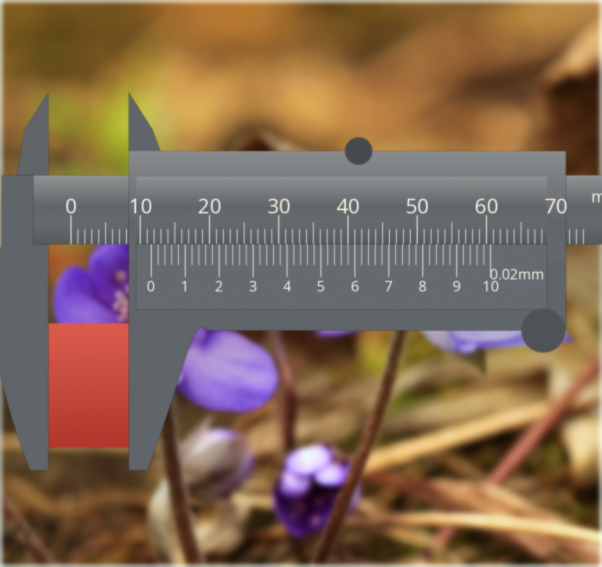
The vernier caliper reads 11.6 mm
